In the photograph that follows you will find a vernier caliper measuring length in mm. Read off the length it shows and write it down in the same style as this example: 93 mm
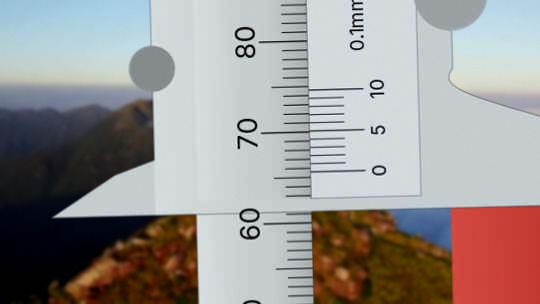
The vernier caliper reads 65.6 mm
